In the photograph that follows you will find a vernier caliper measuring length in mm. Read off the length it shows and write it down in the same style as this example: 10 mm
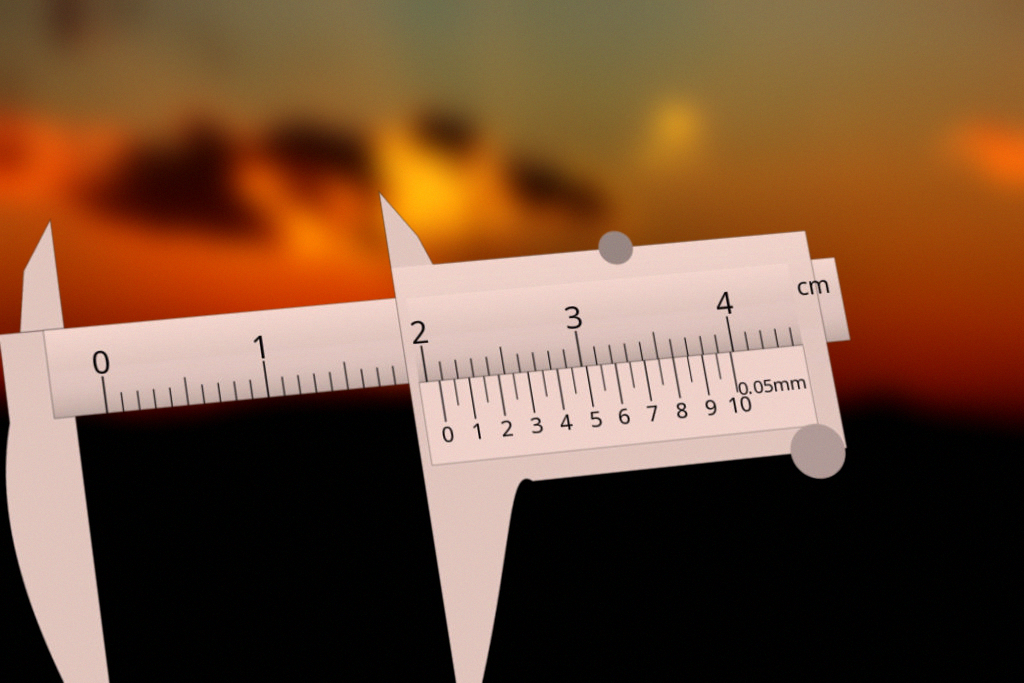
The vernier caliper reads 20.8 mm
